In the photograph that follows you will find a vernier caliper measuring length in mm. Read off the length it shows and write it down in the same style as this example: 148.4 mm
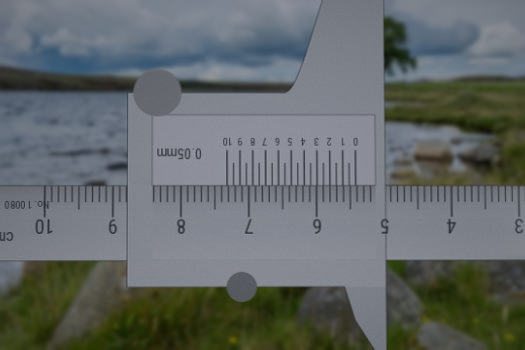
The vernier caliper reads 54.2 mm
